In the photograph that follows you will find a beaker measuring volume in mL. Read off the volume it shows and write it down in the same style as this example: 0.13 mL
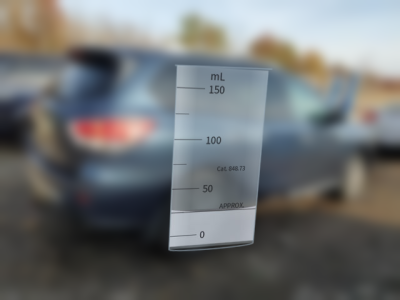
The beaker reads 25 mL
